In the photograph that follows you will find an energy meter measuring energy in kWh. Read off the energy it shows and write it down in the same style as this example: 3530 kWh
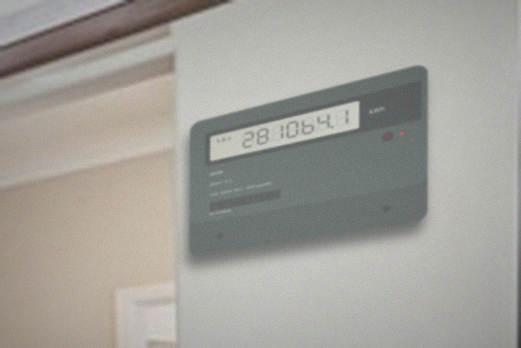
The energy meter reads 281064.1 kWh
